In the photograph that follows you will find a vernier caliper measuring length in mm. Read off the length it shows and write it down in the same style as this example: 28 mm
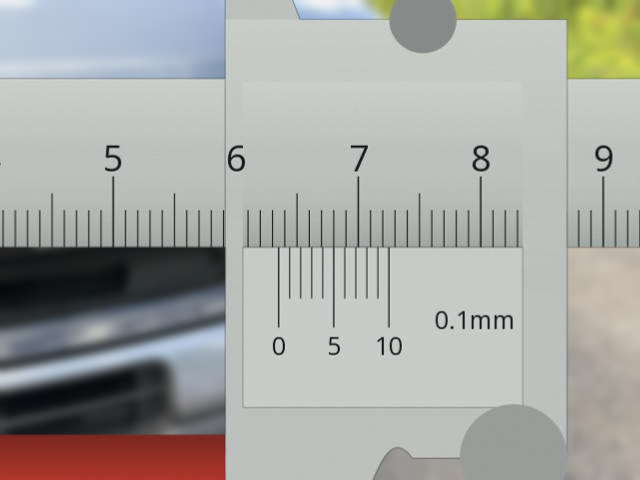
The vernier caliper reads 63.5 mm
